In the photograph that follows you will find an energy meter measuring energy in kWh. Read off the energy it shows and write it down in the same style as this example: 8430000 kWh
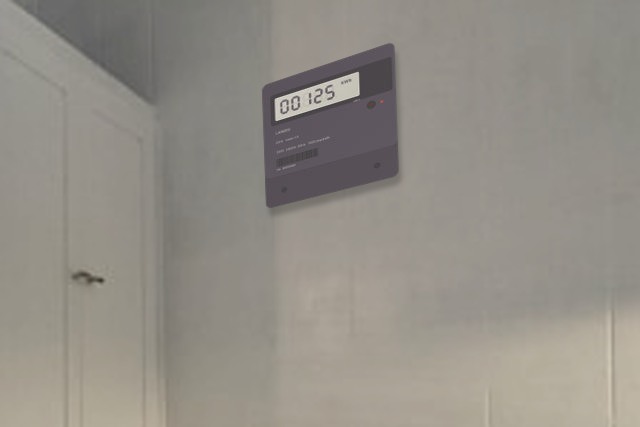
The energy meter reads 125 kWh
